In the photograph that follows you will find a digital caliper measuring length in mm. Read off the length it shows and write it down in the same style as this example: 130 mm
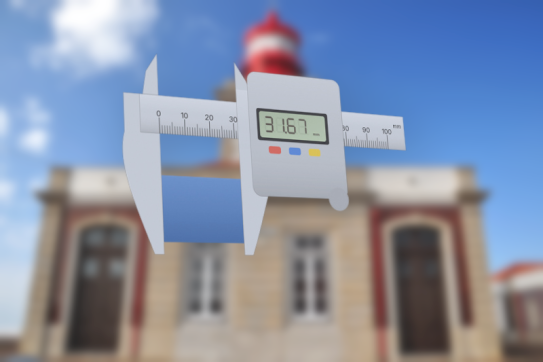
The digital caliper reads 31.67 mm
